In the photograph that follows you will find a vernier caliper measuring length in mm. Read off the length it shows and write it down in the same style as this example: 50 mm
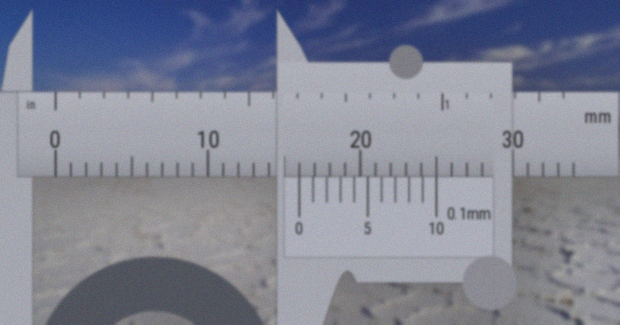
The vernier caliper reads 16.0 mm
